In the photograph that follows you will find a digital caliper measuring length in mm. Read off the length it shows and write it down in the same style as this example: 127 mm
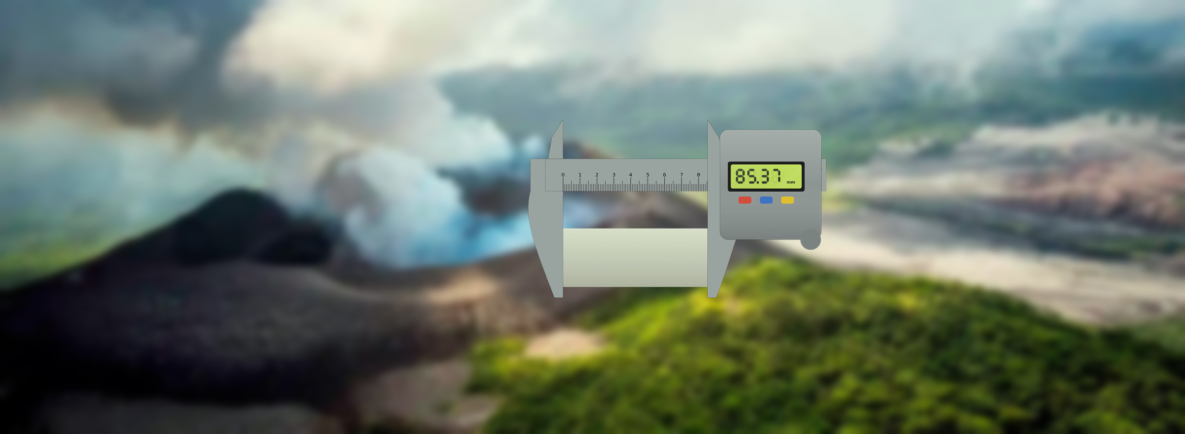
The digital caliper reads 85.37 mm
